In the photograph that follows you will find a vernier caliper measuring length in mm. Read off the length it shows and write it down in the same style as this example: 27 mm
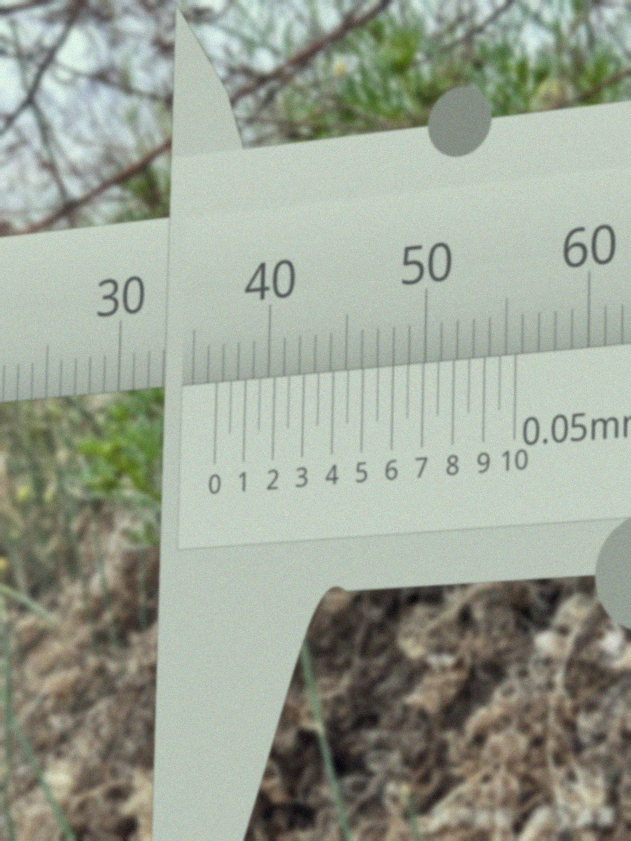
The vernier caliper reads 36.6 mm
